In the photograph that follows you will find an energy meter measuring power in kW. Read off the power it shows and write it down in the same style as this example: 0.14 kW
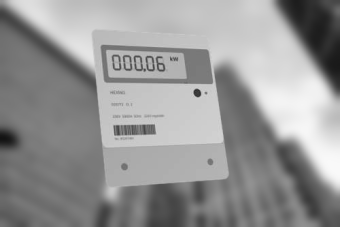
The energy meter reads 0.06 kW
